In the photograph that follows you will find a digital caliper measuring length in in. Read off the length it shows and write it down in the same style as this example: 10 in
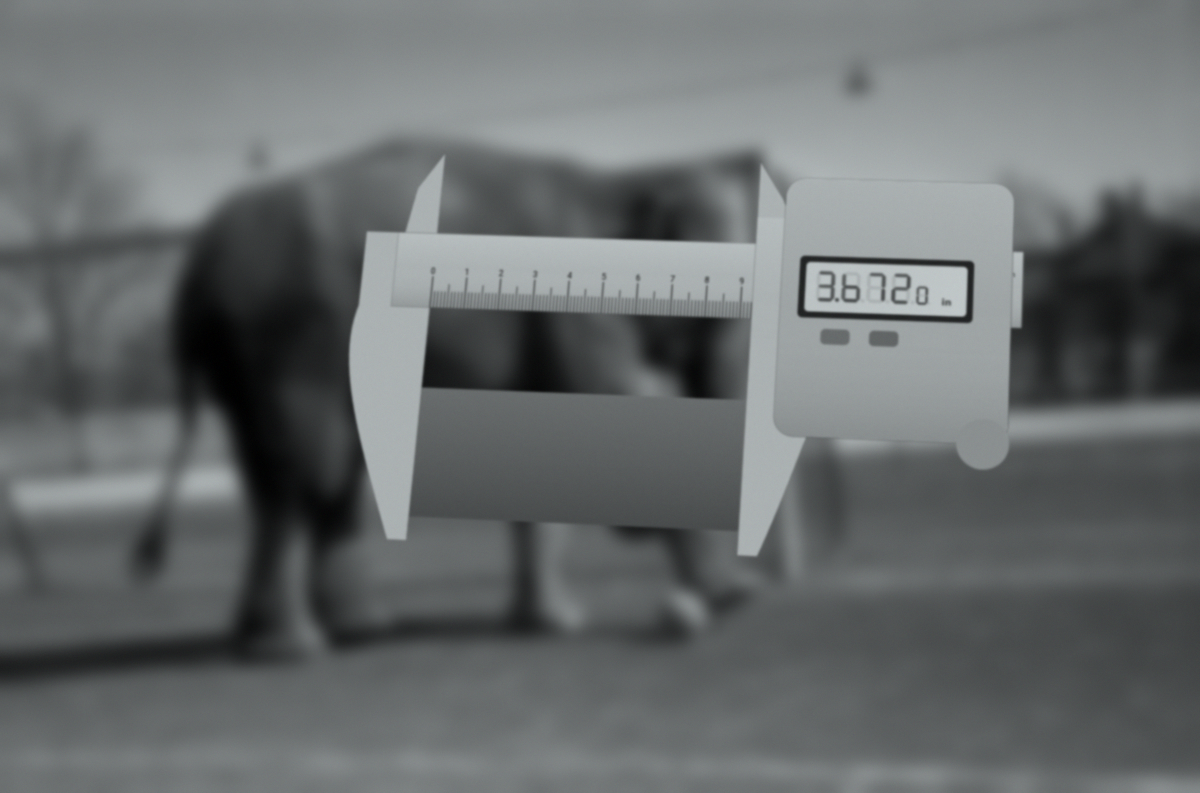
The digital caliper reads 3.6720 in
